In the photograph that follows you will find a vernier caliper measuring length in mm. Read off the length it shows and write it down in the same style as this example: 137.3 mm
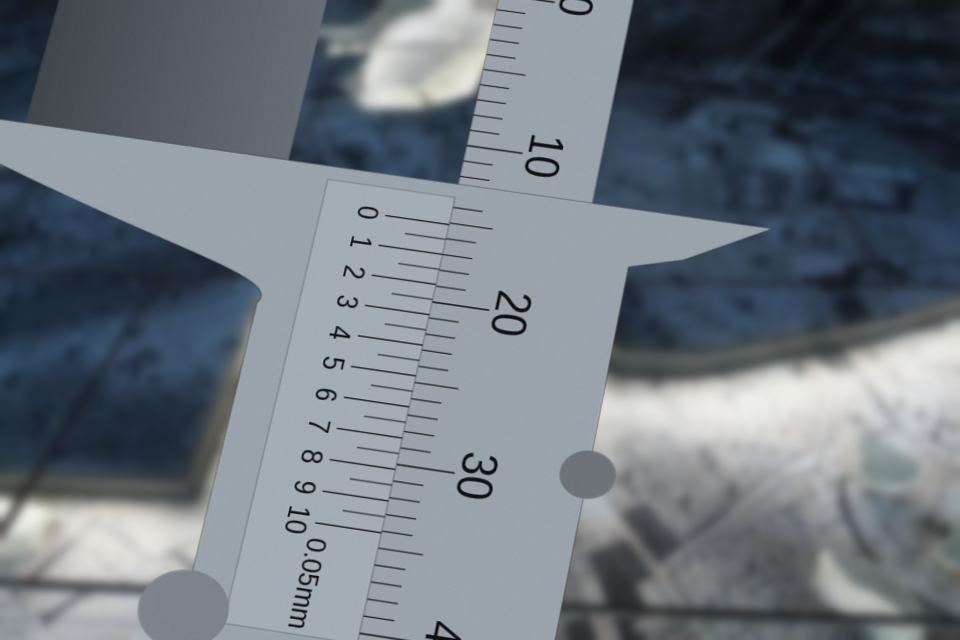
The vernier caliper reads 15.1 mm
